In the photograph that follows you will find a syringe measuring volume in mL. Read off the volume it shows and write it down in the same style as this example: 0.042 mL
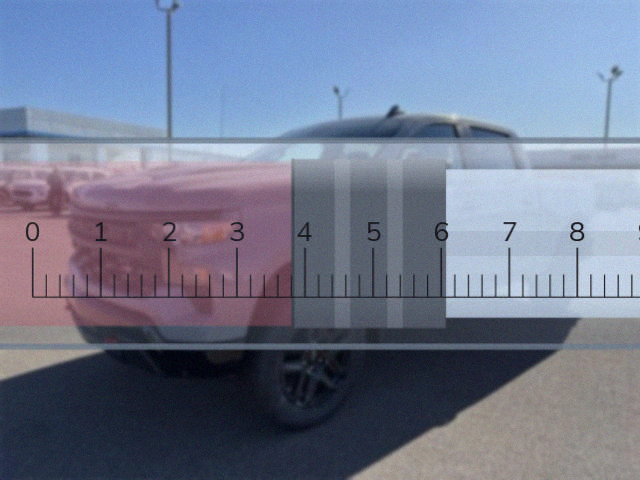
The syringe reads 3.8 mL
